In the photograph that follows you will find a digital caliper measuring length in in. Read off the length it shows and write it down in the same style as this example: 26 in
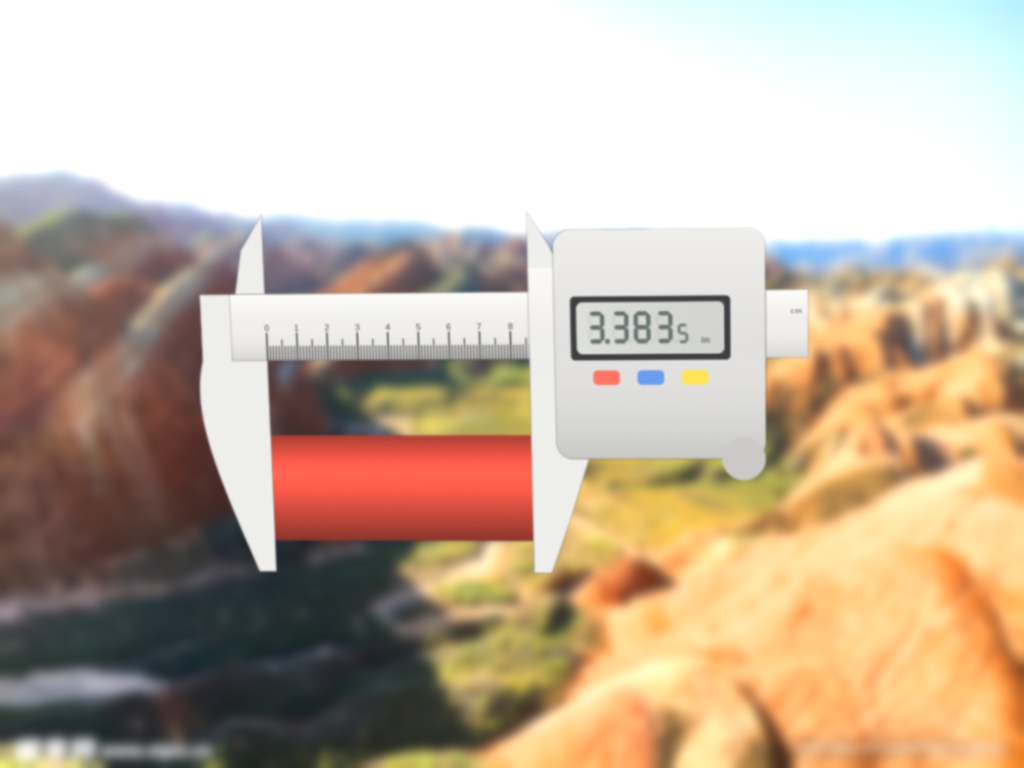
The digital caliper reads 3.3835 in
